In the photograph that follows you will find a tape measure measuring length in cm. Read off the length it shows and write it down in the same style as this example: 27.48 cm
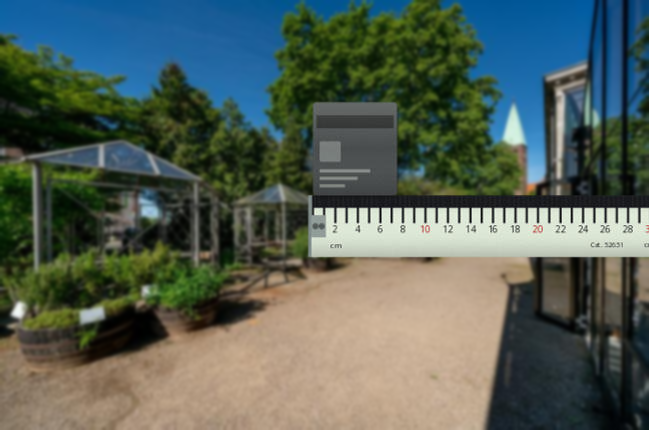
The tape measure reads 7.5 cm
